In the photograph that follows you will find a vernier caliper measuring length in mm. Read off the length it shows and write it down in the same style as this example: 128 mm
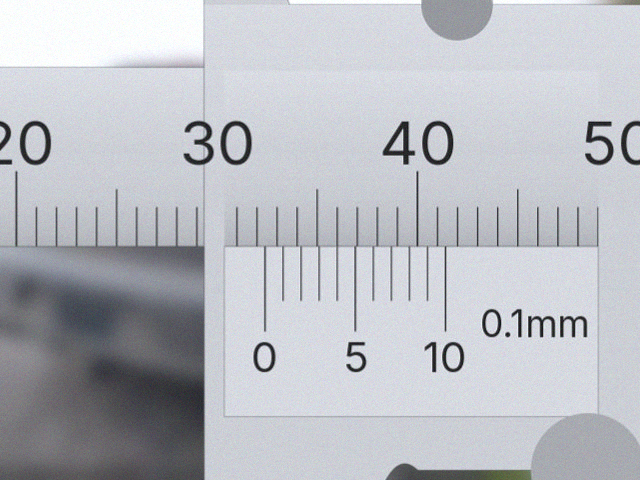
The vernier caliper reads 32.4 mm
